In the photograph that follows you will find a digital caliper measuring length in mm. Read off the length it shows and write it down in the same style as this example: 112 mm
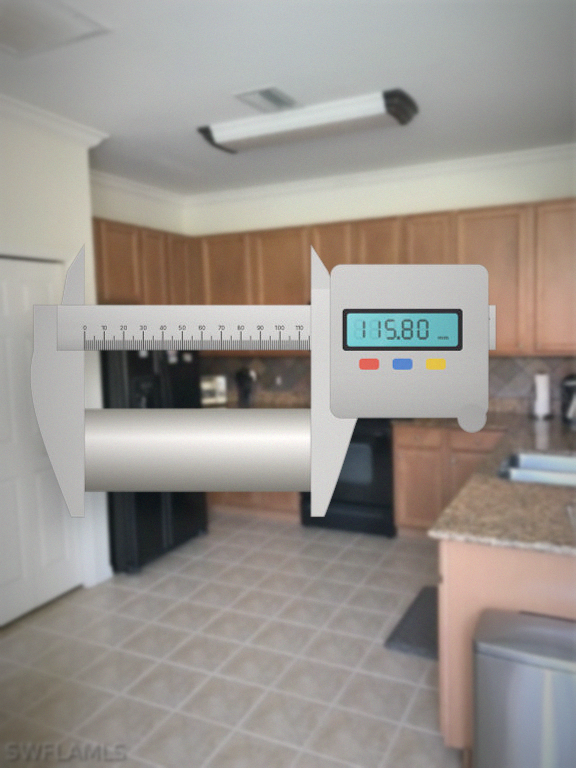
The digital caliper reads 115.80 mm
